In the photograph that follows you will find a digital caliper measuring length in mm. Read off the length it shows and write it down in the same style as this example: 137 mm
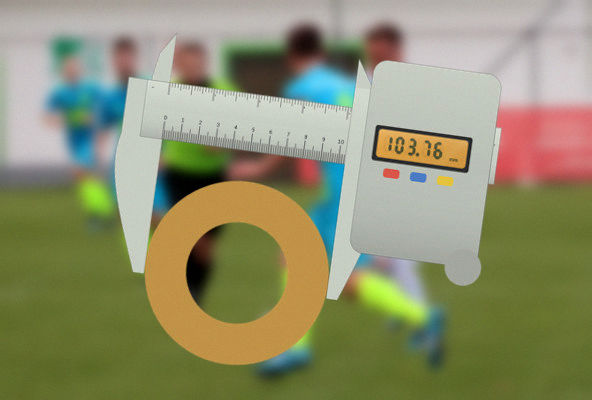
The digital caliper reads 103.76 mm
